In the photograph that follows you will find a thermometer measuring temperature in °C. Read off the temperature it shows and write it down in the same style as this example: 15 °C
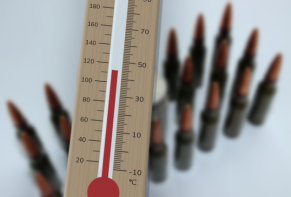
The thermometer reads 45 °C
